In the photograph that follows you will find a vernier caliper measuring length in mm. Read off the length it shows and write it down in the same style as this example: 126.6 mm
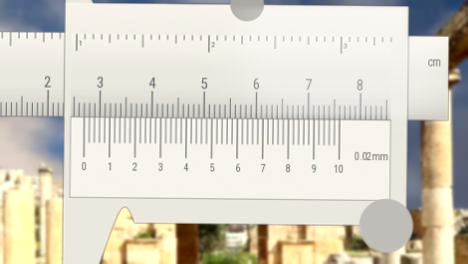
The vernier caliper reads 27.0 mm
